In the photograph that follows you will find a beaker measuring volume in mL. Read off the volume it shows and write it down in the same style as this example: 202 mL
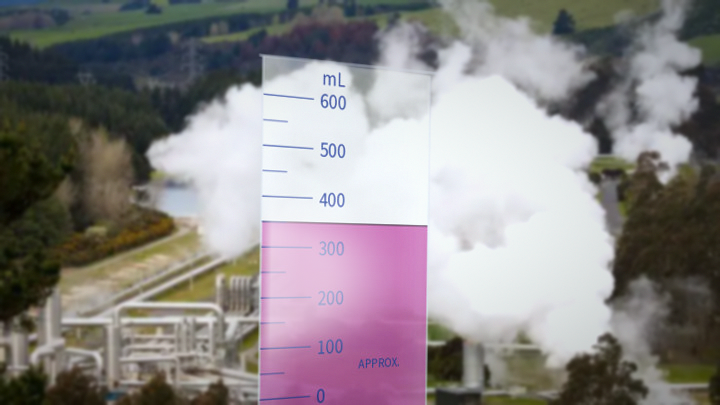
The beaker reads 350 mL
